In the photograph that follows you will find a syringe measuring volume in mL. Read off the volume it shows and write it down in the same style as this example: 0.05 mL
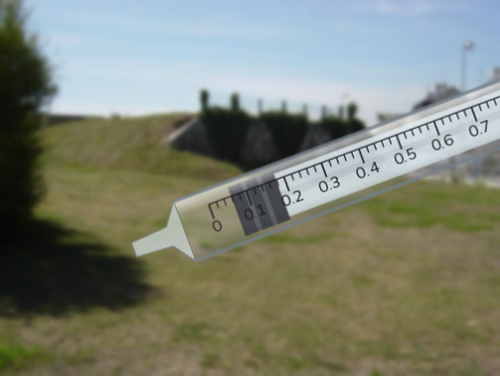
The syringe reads 0.06 mL
